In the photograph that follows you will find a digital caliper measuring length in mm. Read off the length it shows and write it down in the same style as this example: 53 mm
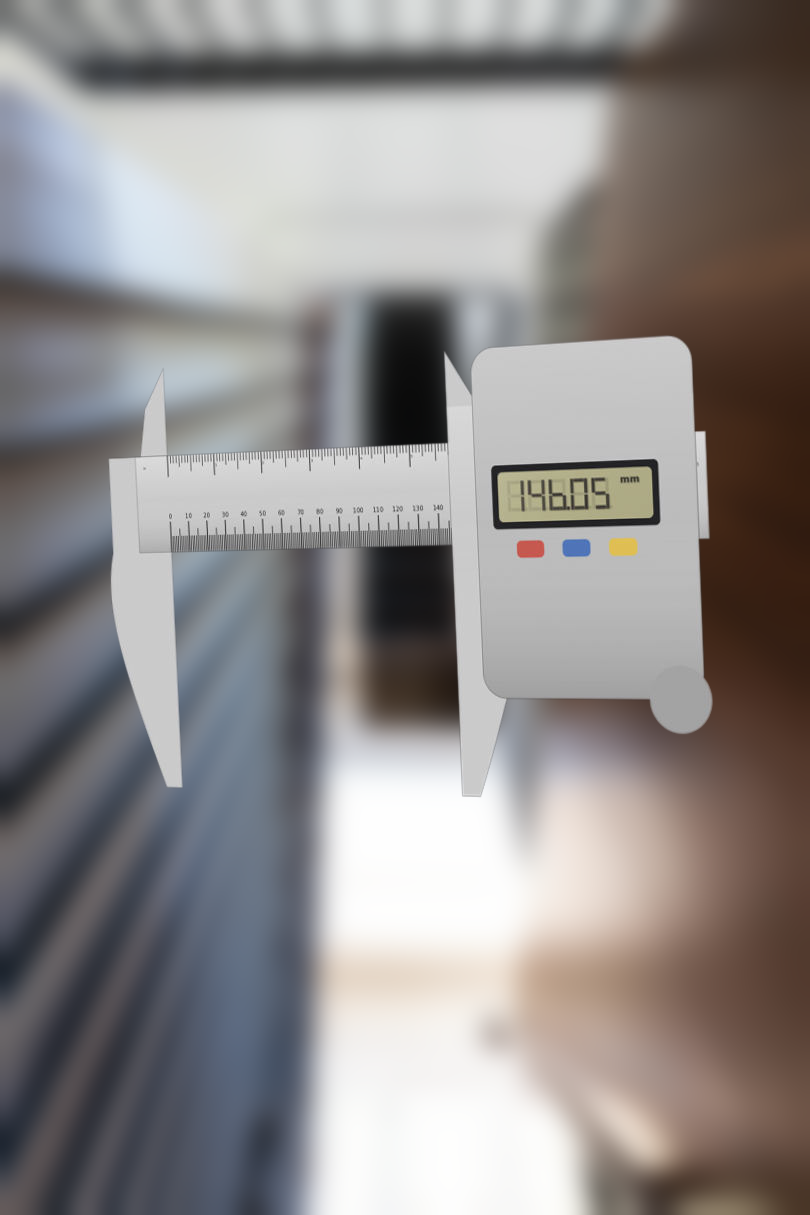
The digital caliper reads 146.05 mm
